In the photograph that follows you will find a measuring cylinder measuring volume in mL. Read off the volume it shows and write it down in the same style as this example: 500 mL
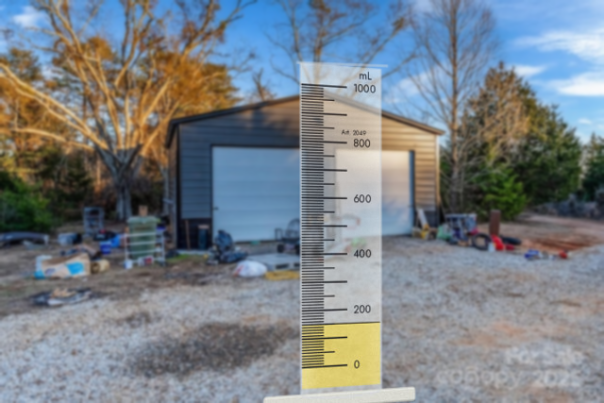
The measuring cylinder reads 150 mL
